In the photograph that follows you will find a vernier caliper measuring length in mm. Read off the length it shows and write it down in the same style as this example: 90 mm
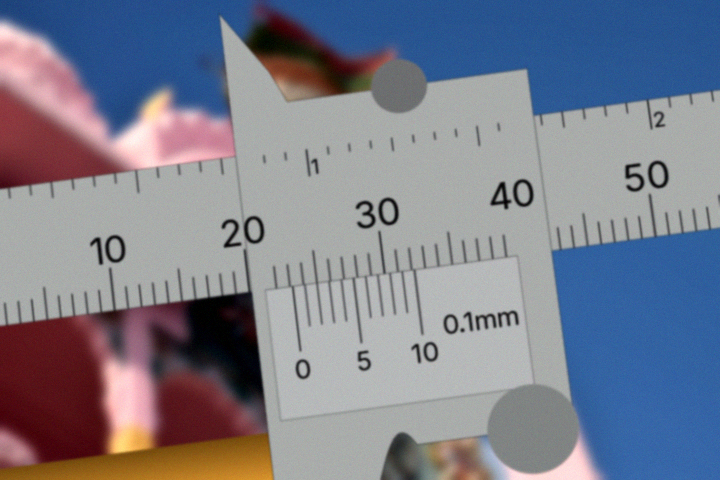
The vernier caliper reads 23.2 mm
